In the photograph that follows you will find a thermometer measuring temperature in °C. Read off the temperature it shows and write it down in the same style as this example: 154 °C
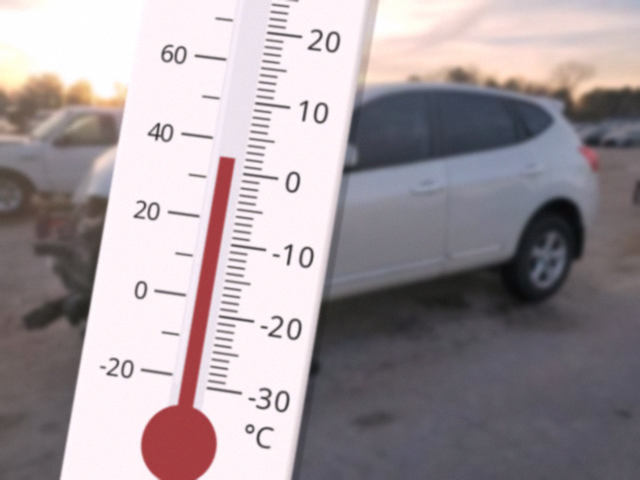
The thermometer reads 2 °C
